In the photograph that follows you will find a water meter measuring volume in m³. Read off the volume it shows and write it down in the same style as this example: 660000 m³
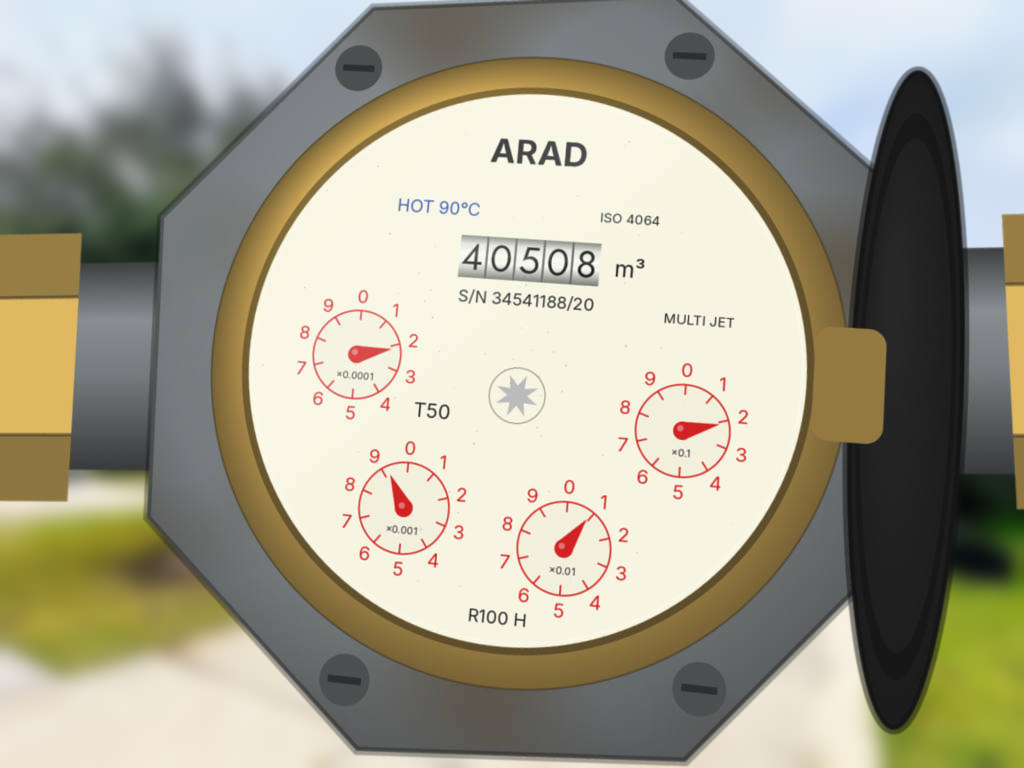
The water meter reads 40508.2092 m³
